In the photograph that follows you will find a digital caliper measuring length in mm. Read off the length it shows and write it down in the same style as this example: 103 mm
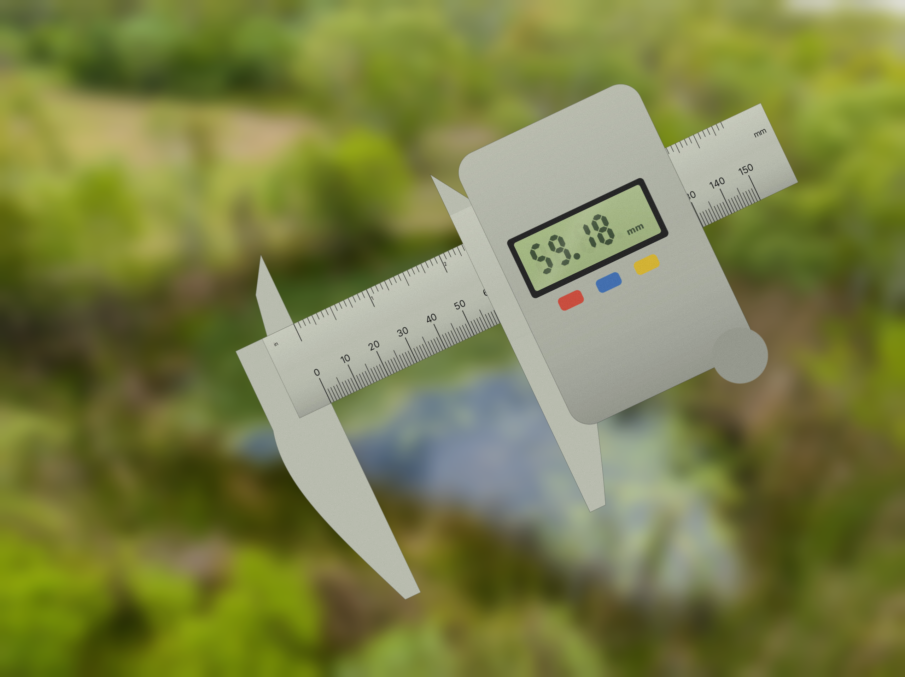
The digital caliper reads 59.18 mm
